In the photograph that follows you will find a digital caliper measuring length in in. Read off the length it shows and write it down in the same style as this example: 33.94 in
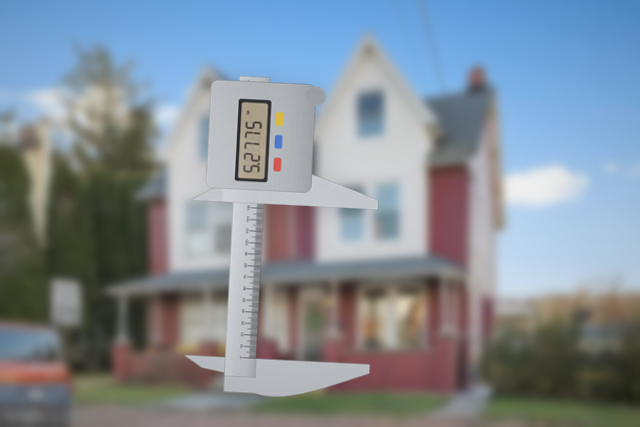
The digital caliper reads 5.2775 in
